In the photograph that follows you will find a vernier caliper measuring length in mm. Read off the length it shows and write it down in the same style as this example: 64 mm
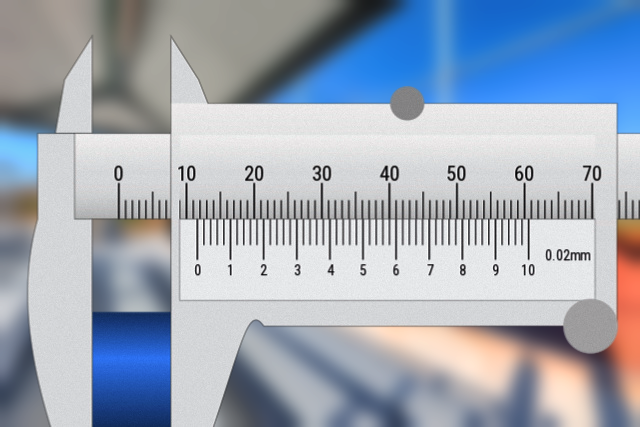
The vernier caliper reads 11.6 mm
